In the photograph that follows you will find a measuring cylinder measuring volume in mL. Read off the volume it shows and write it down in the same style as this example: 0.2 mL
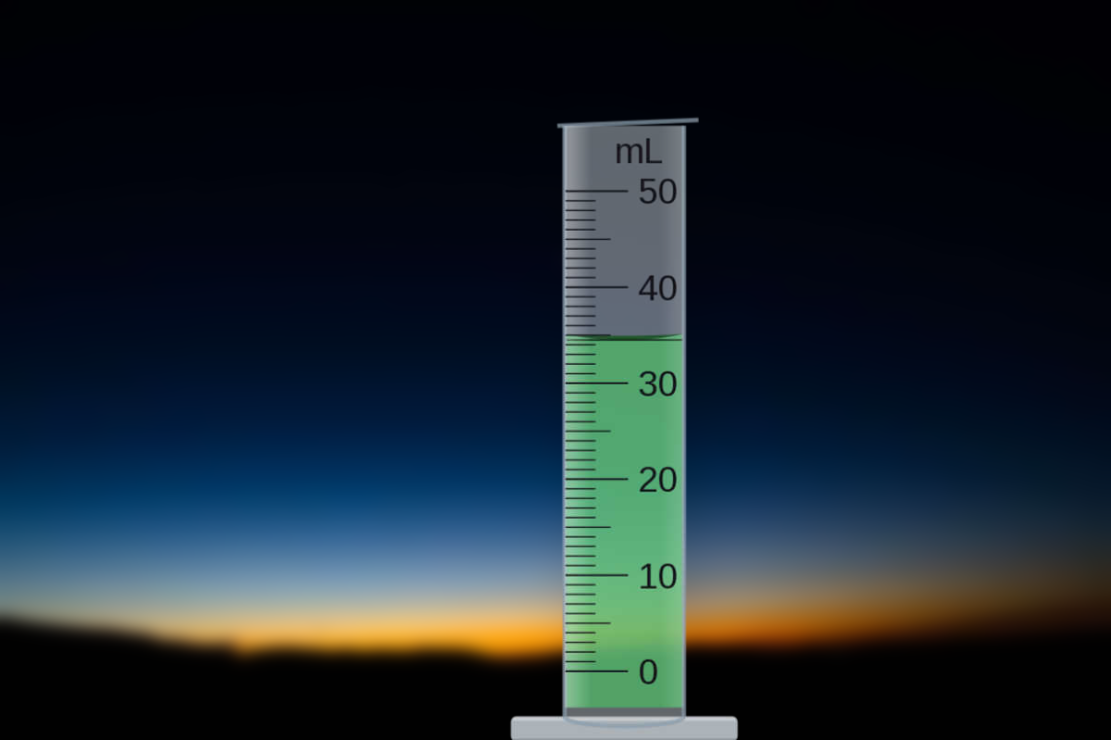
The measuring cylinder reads 34.5 mL
